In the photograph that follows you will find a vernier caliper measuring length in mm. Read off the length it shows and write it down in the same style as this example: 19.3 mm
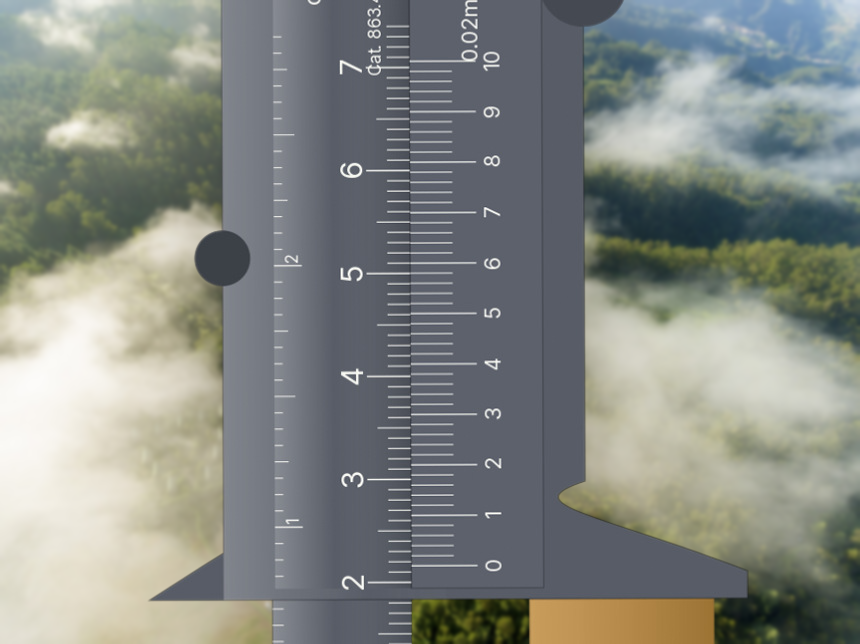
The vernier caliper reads 21.6 mm
